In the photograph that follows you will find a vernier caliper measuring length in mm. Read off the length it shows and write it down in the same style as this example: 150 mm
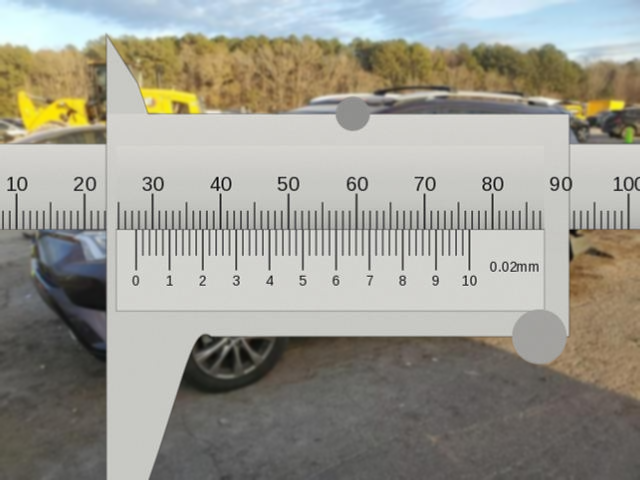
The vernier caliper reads 27.6 mm
